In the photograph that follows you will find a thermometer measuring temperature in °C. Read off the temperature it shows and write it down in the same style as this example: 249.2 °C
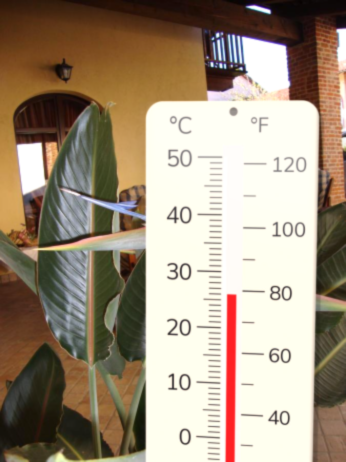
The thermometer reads 26 °C
